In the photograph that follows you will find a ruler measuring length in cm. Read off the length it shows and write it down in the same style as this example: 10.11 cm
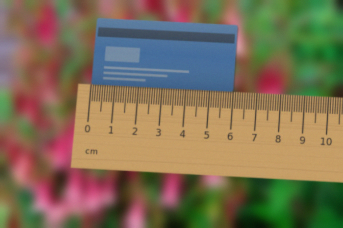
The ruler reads 6 cm
